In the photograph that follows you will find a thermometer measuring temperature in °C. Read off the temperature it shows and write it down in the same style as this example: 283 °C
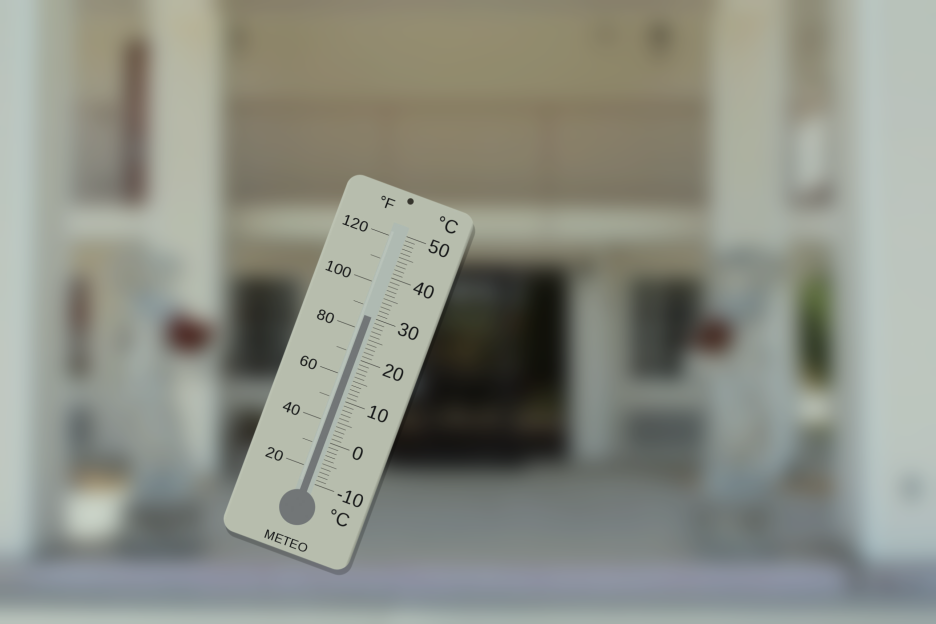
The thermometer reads 30 °C
